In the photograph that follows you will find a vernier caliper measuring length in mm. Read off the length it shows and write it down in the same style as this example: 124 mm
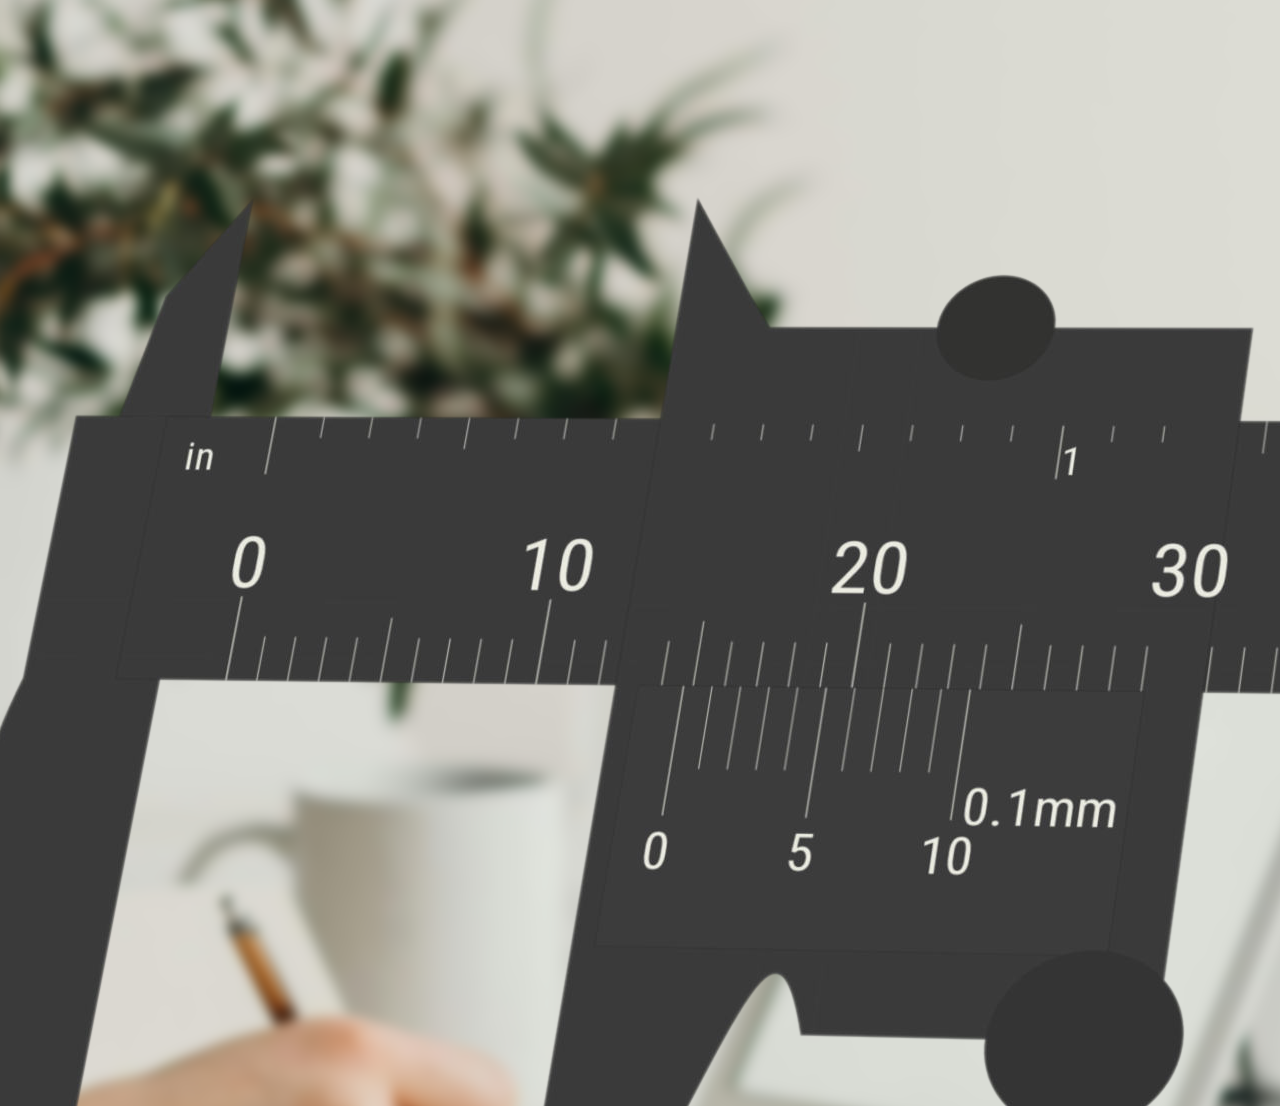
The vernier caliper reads 14.7 mm
